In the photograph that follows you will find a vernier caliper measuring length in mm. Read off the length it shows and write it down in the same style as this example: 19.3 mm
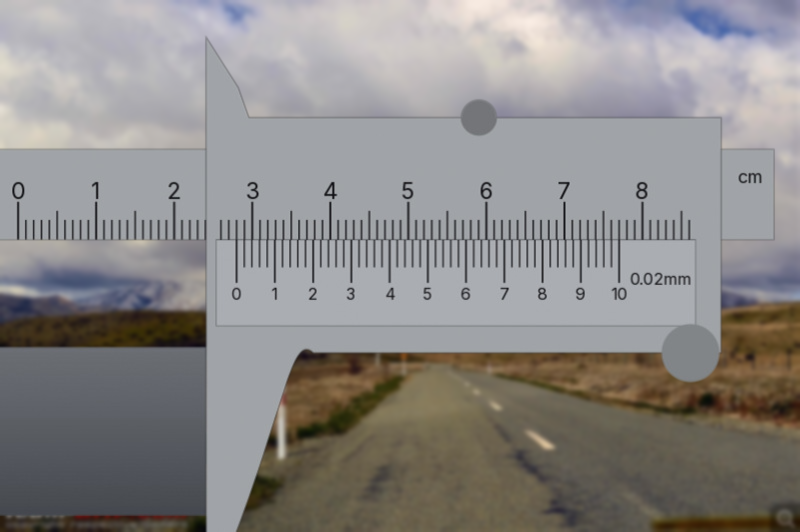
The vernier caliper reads 28.0 mm
